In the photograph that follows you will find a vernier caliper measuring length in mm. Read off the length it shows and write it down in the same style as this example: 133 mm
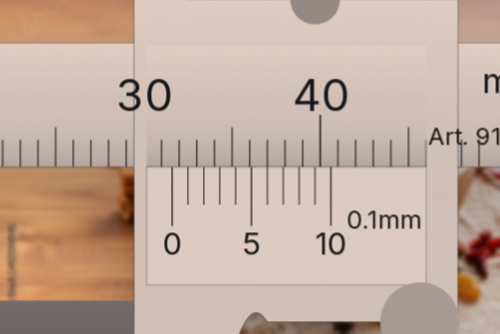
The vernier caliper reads 31.6 mm
